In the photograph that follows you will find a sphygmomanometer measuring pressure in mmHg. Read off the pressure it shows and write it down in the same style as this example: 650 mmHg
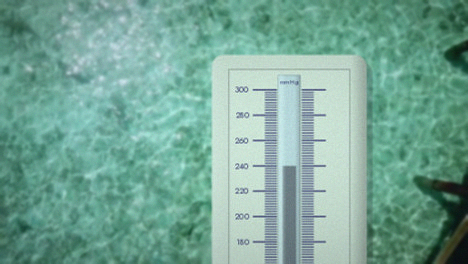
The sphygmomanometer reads 240 mmHg
